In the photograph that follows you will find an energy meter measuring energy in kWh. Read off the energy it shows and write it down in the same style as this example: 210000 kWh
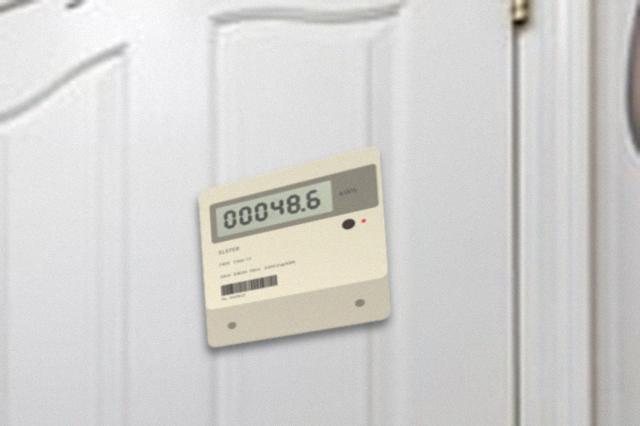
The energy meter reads 48.6 kWh
